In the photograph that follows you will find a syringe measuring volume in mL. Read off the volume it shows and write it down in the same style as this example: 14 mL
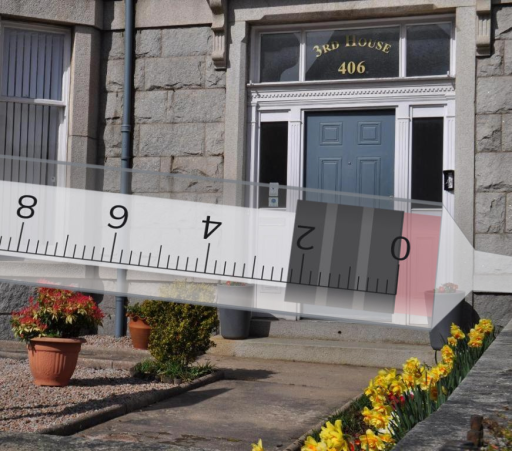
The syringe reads 0 mL
